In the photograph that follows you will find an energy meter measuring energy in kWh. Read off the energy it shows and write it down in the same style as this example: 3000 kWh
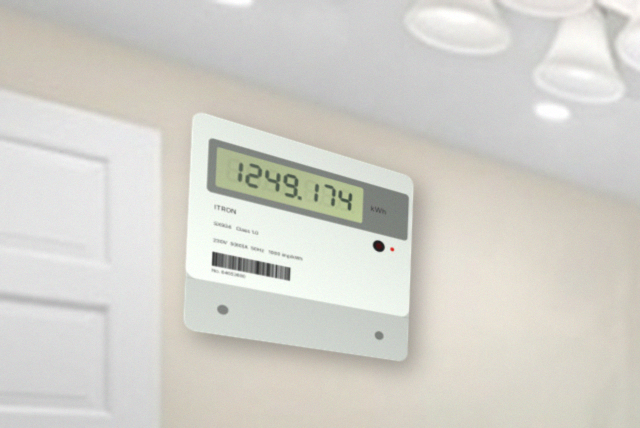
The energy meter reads 1249.174 kWh
